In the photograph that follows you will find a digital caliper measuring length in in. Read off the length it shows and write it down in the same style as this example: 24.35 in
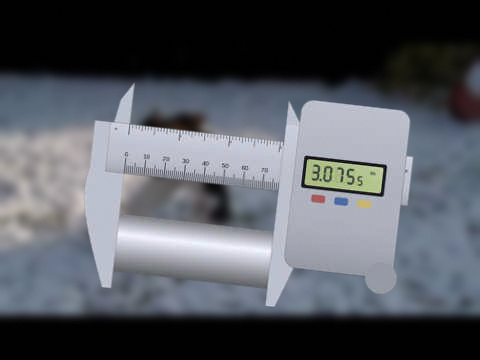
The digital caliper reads 3.0755 in
